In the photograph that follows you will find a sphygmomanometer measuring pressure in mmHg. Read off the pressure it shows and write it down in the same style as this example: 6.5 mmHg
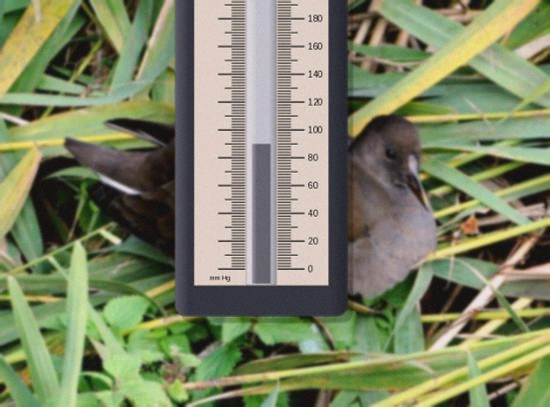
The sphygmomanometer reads 90 mmHg
